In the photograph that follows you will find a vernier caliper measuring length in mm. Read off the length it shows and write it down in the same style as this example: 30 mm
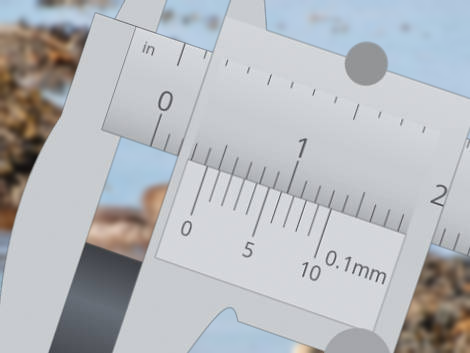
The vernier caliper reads 4.2 mm
